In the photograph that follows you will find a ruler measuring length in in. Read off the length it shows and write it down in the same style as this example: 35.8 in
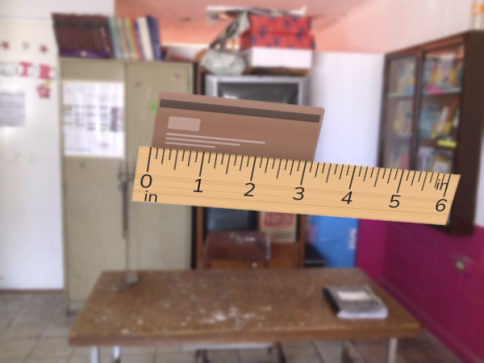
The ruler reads 3.125 in
